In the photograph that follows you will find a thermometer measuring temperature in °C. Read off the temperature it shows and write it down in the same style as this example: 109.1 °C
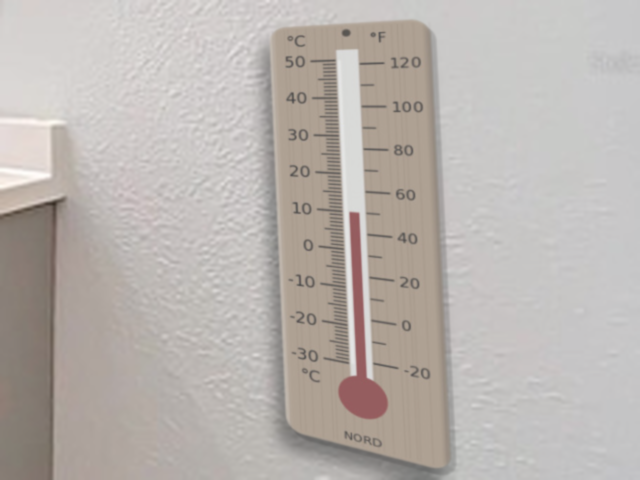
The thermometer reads 10 °C
